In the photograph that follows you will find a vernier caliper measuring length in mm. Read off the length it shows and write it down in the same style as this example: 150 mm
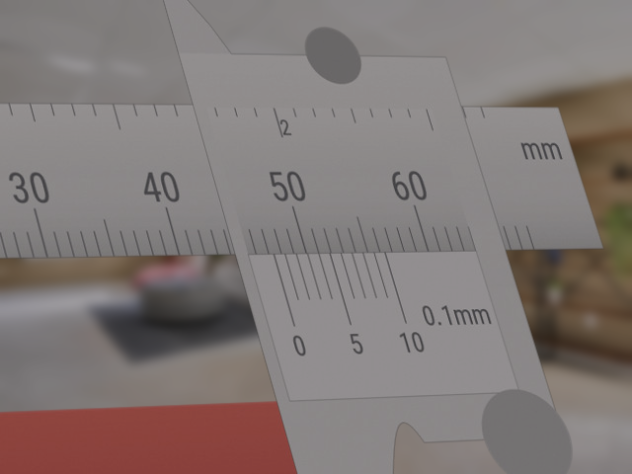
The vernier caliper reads 47.4 mm
